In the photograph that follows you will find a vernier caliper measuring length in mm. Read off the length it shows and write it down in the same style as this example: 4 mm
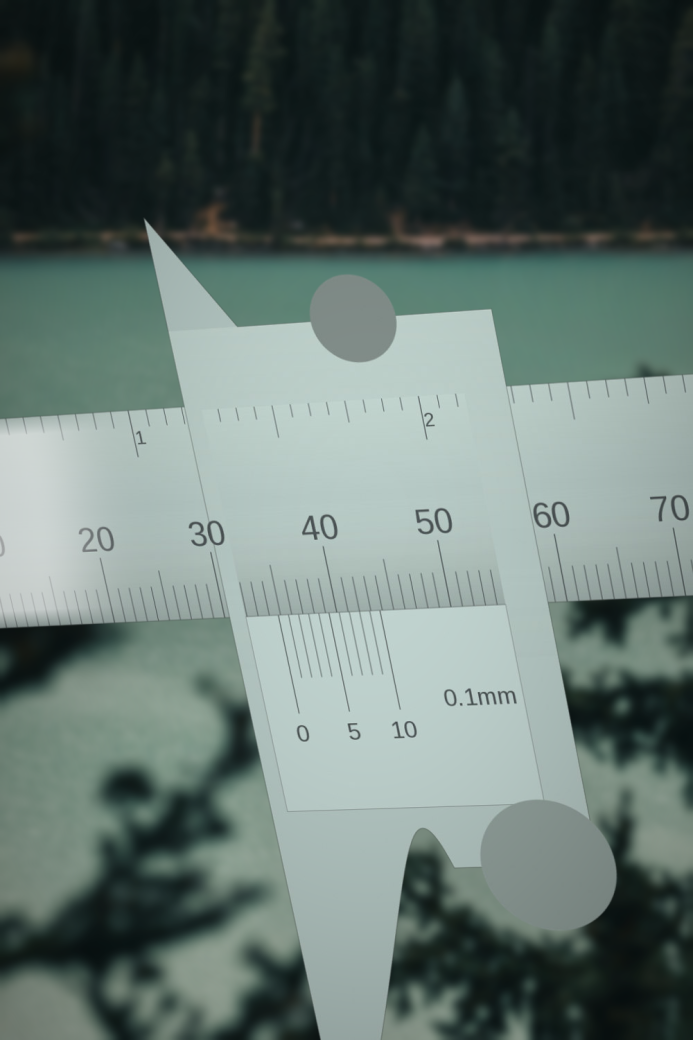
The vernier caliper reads 34.8 mm
